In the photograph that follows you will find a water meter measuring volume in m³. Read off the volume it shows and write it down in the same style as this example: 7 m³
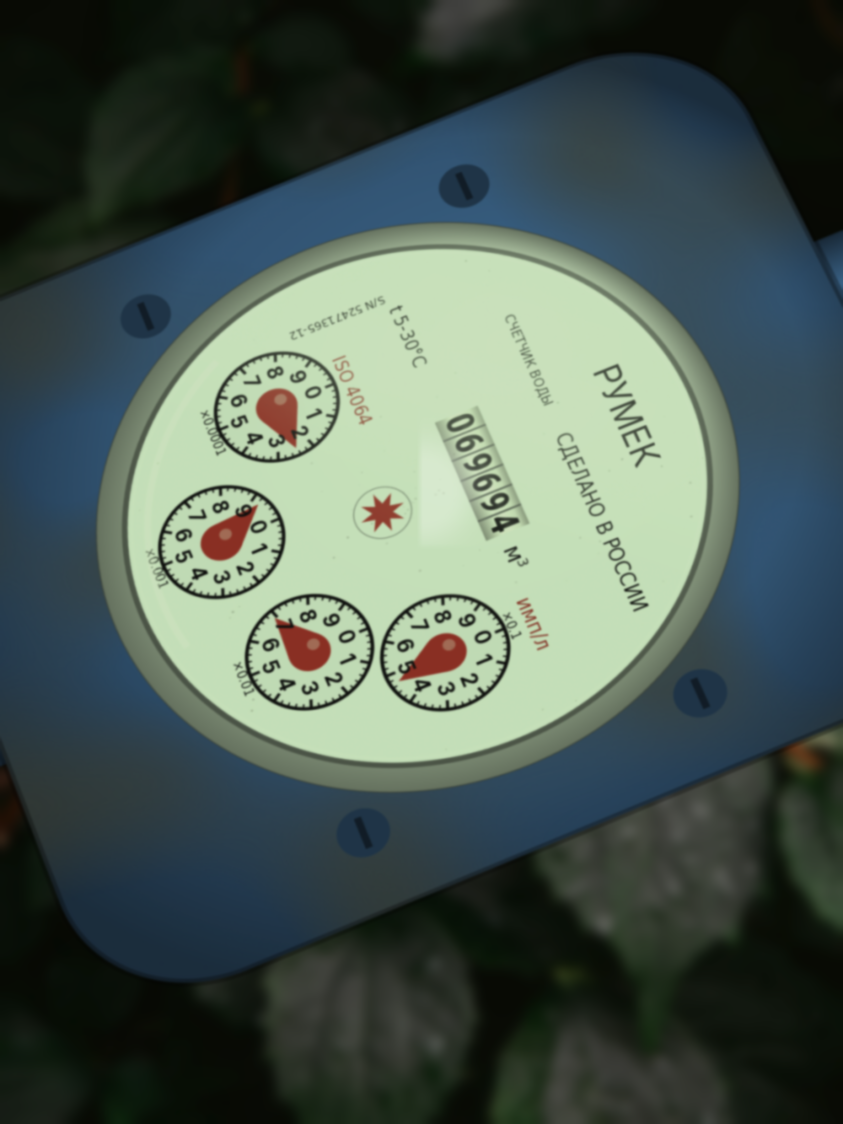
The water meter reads 69694.4692 m³
